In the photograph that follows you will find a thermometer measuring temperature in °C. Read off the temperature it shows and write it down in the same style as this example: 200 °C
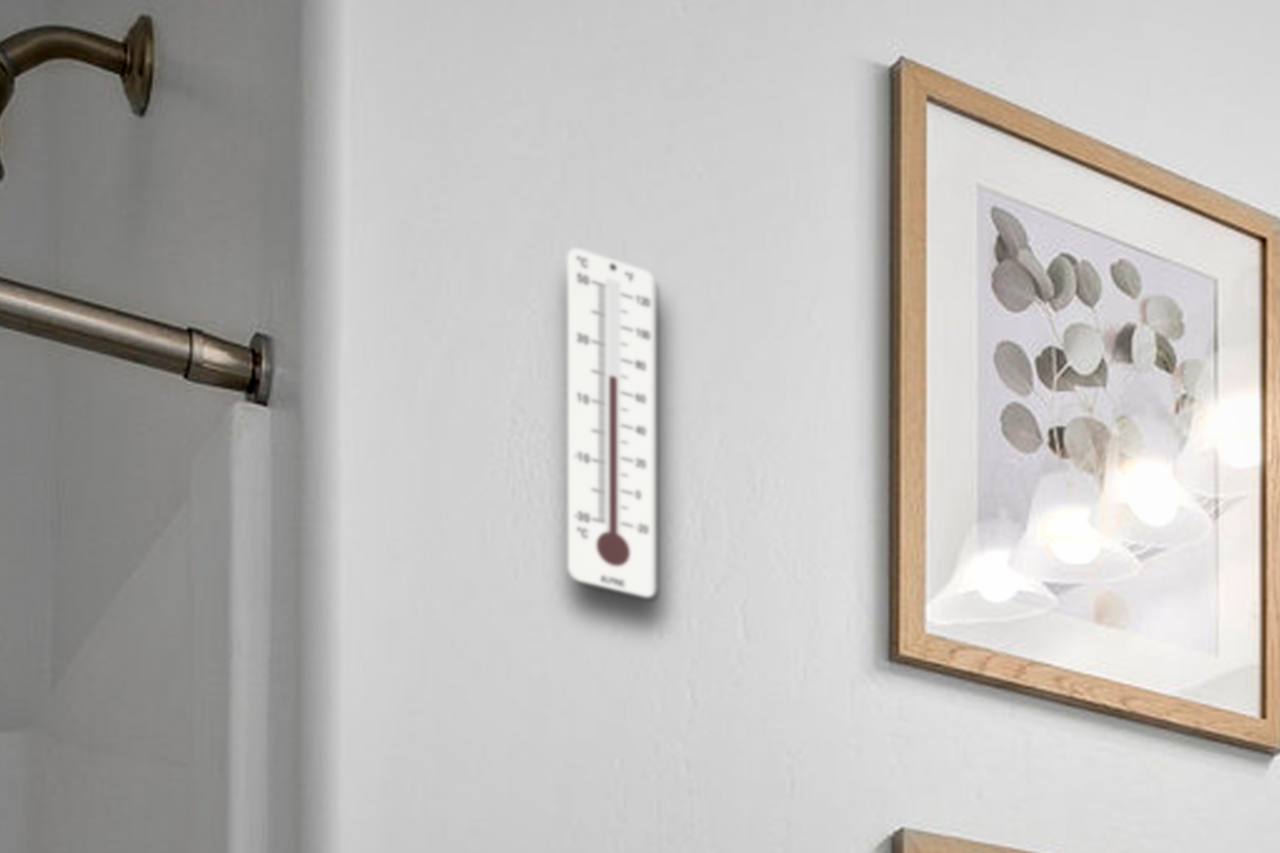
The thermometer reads 20 °C
